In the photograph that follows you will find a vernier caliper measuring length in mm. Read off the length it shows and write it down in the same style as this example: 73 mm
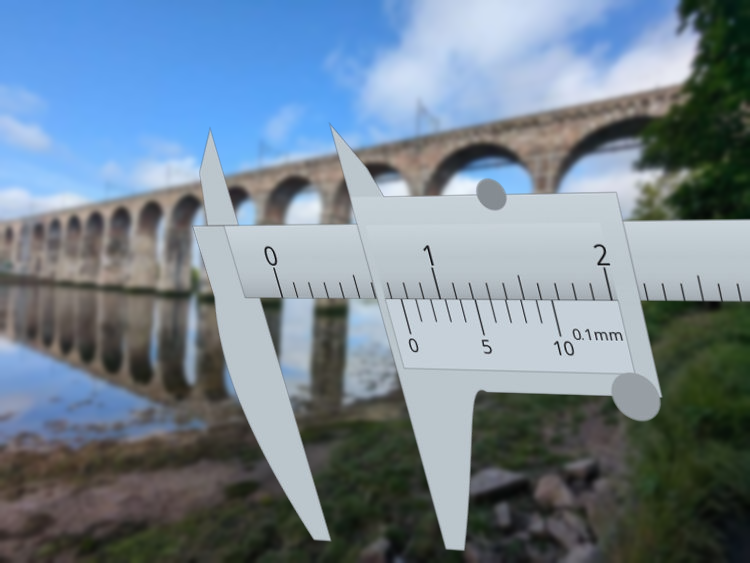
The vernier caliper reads 7.6 mm
